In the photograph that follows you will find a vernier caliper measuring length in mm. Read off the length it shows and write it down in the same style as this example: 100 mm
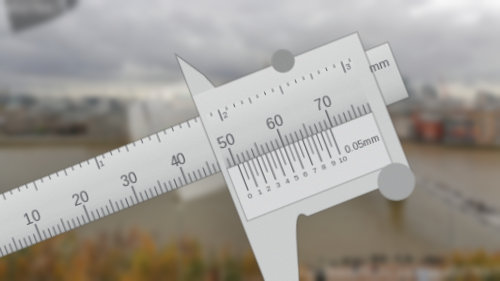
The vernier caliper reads 50.5 mm
